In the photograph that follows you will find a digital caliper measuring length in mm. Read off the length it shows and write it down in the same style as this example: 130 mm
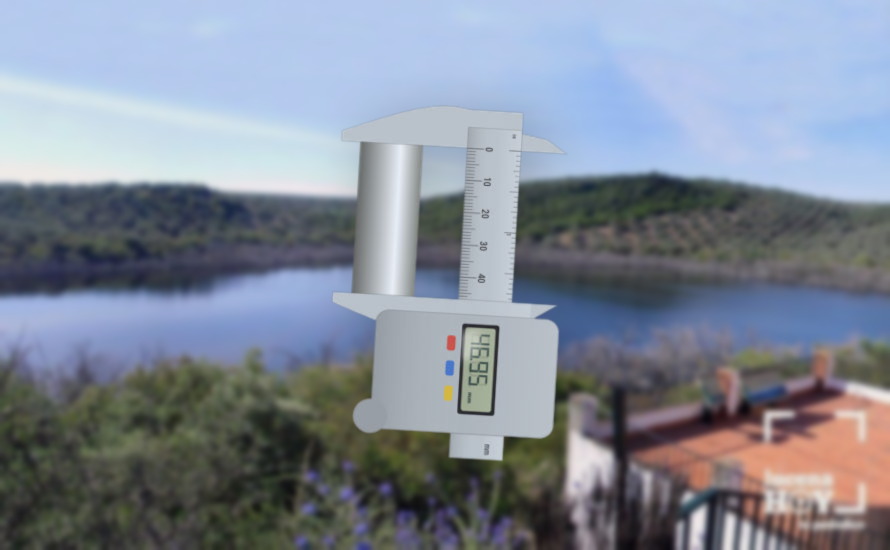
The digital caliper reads 46.95 mm
